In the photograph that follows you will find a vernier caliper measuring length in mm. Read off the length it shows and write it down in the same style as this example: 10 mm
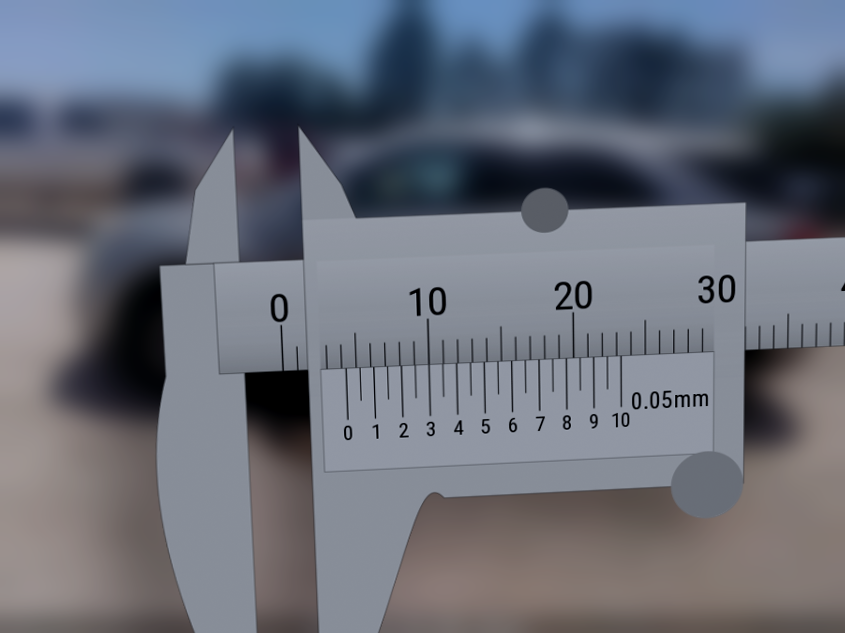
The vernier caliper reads 4.3 mm
